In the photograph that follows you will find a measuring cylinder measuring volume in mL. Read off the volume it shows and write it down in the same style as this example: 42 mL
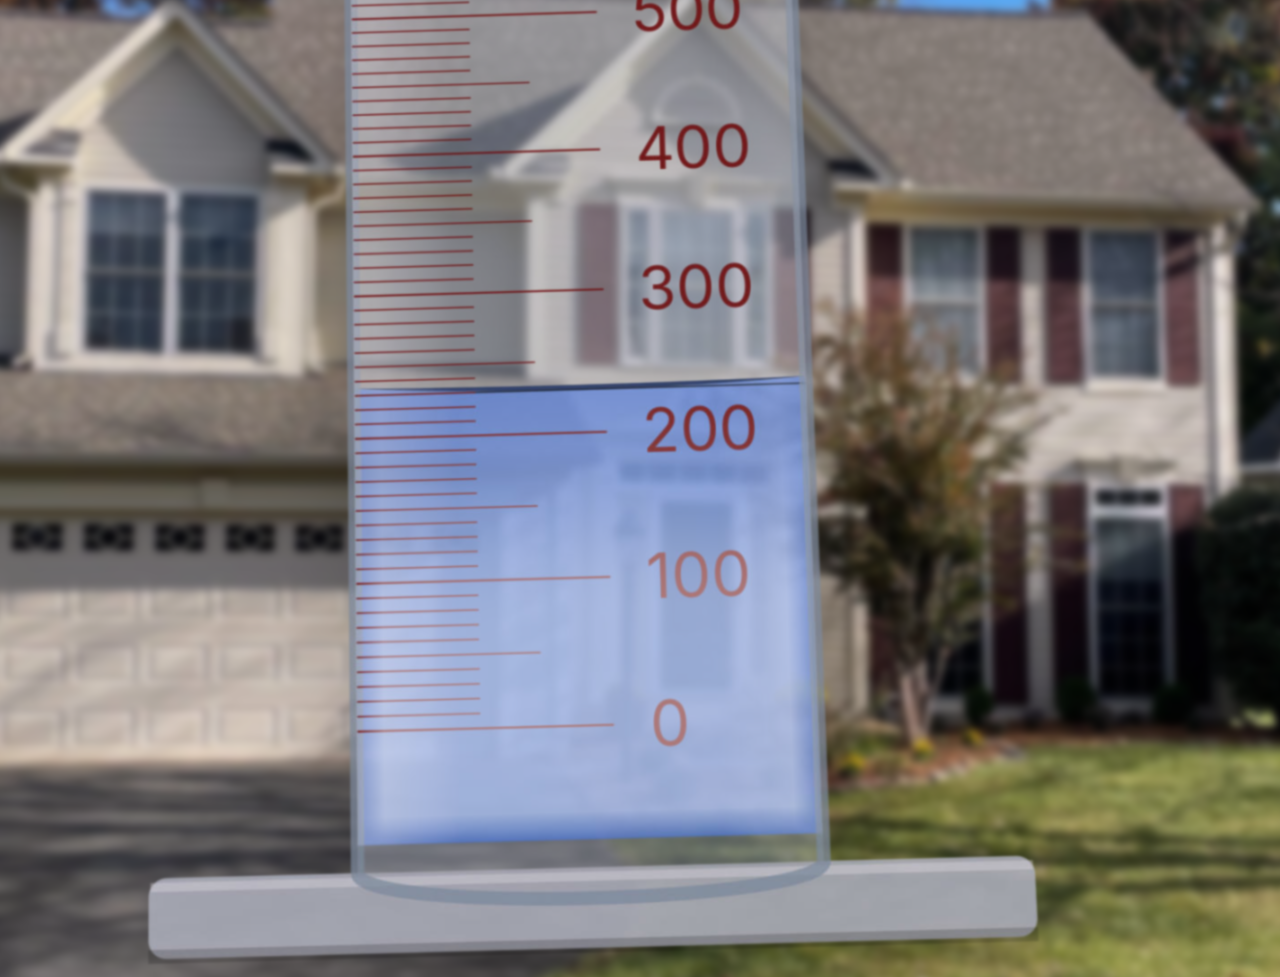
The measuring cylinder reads 230 mL
